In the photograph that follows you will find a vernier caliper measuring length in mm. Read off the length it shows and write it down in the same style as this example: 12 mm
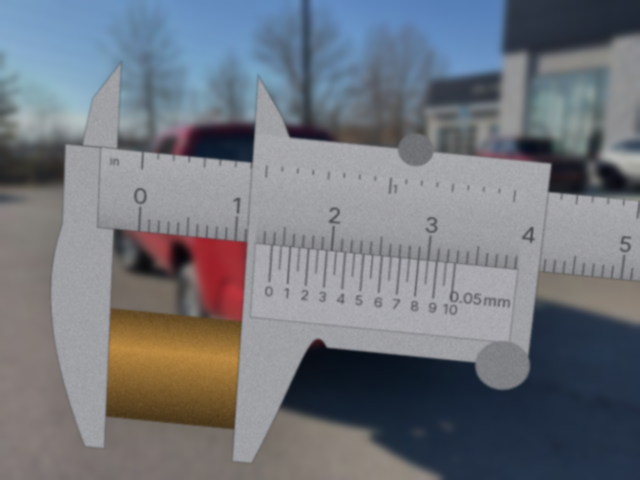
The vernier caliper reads 13.8 mm
